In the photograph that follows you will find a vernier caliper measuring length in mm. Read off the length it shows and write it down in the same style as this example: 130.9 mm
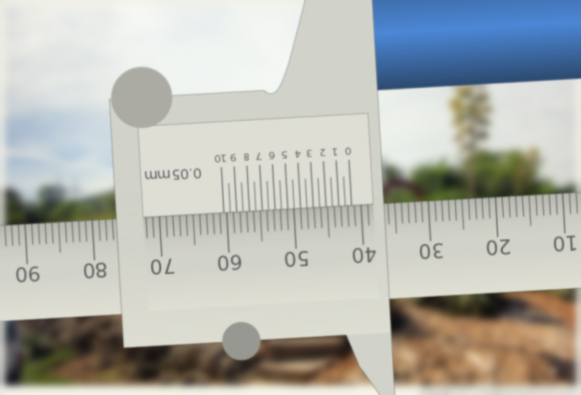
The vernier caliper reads 41.4 mm
